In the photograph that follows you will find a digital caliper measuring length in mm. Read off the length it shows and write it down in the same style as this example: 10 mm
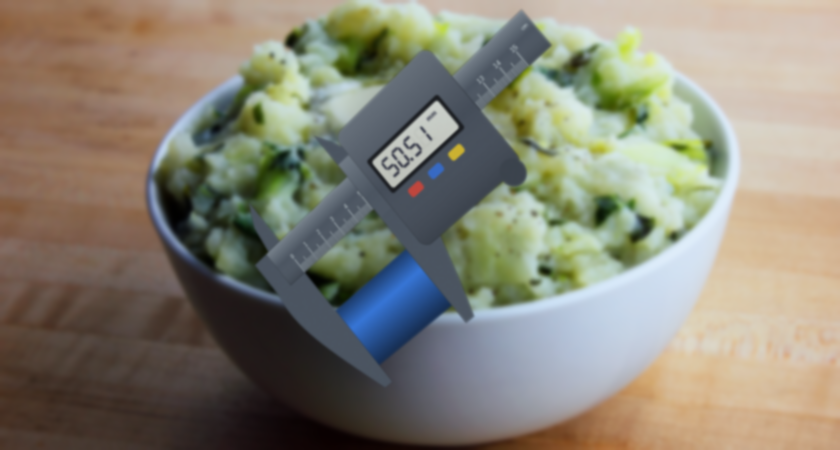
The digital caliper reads 50.51 mm
